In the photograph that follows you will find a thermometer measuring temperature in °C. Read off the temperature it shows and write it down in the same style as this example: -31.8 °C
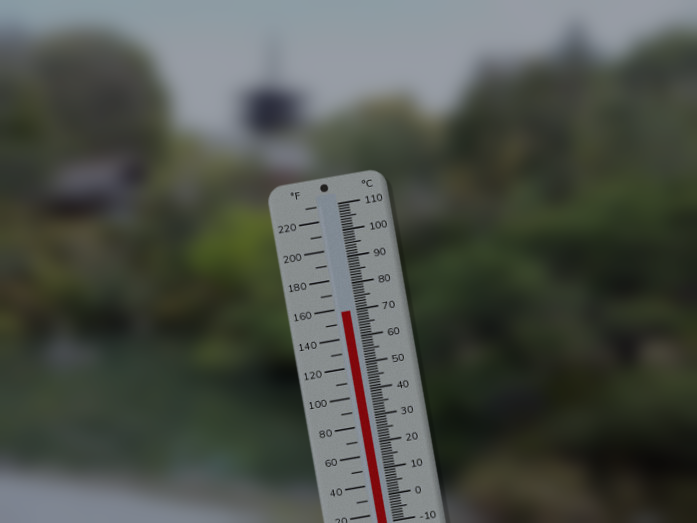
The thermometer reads 70 °C
